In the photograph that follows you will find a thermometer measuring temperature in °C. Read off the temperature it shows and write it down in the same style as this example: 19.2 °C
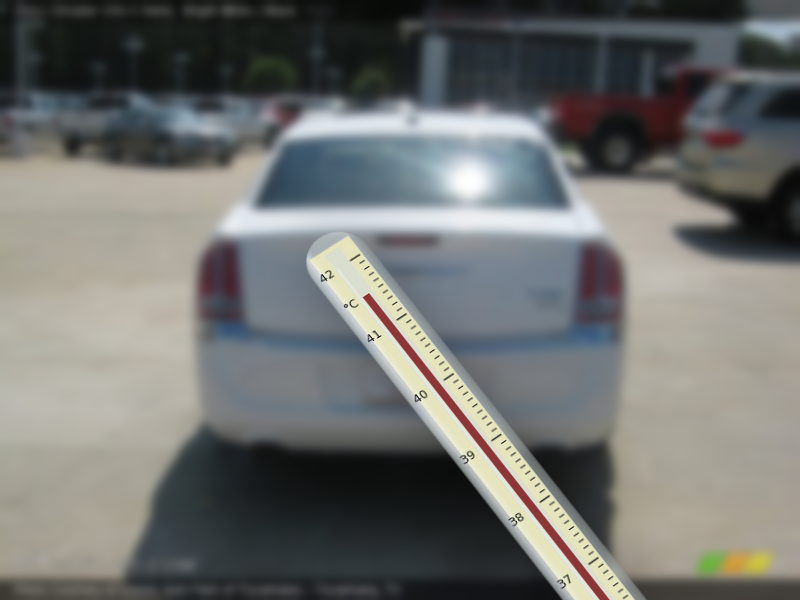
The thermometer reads 41.5 °C
